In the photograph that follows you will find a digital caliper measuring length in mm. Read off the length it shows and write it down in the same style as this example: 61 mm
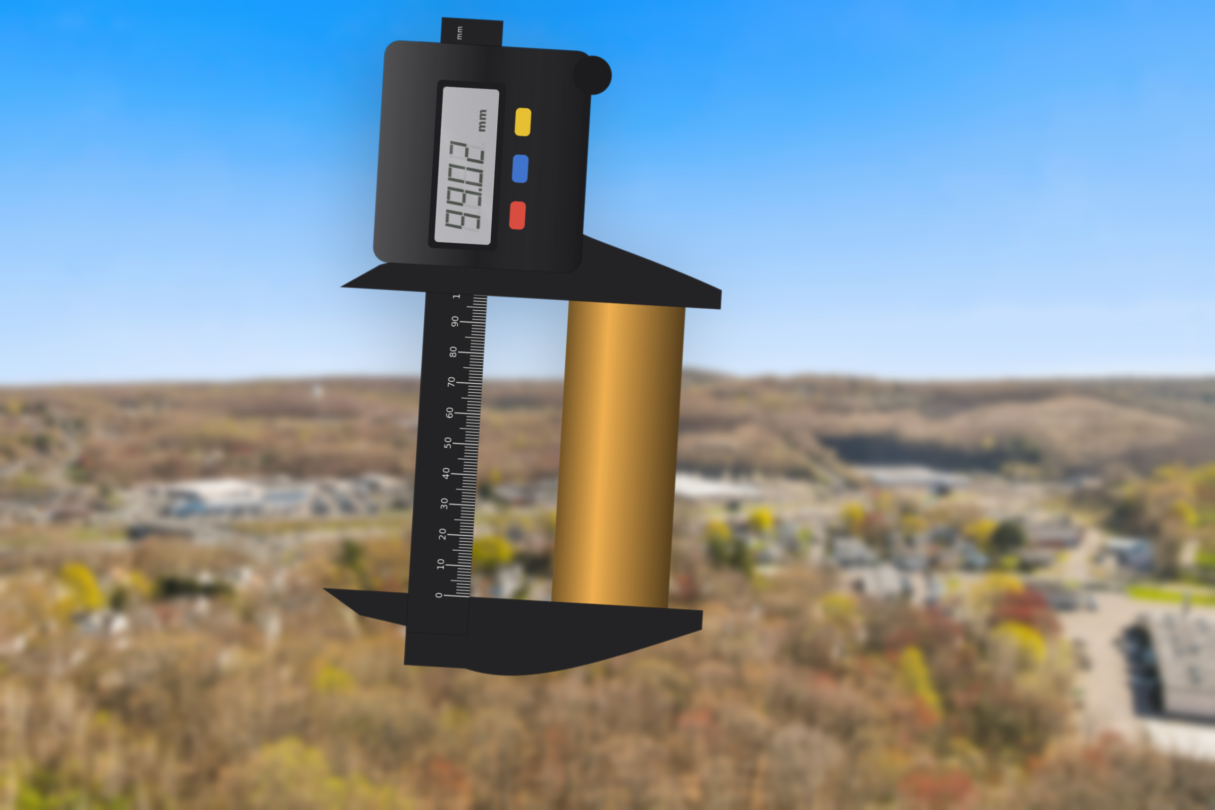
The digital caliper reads 99.02 mm
